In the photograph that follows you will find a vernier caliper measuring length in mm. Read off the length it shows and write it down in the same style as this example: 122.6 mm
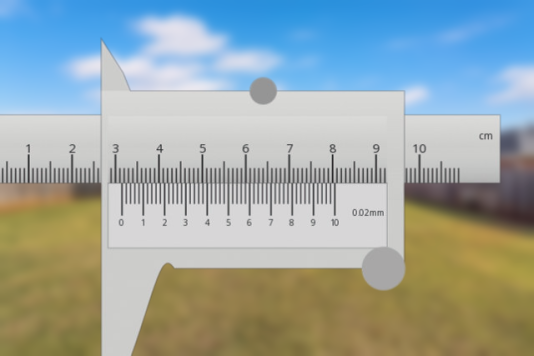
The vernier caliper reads 31.5 mm
